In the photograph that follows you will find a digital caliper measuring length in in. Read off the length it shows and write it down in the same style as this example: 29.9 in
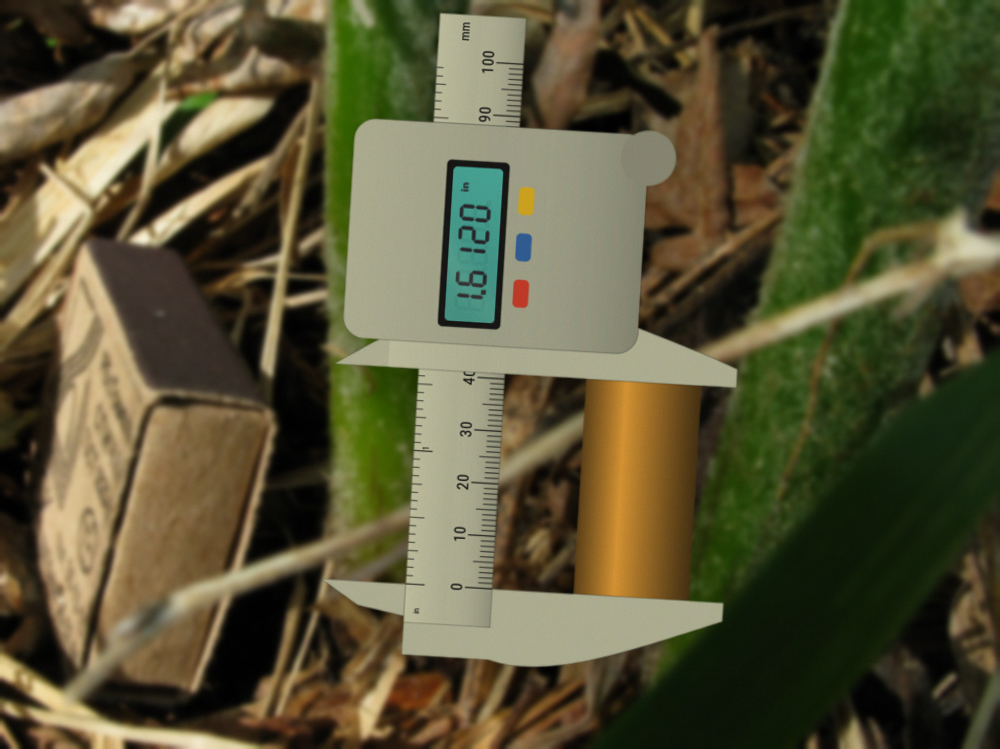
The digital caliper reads 1.6120 in
